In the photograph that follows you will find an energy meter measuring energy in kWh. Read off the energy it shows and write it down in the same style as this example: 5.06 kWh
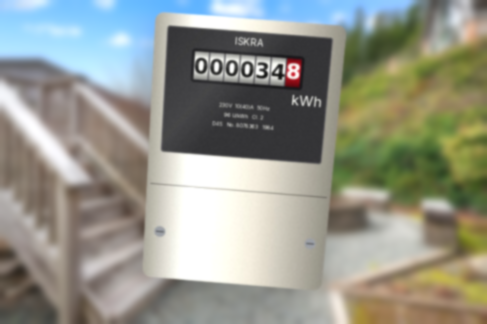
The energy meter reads 34.8 kWh
